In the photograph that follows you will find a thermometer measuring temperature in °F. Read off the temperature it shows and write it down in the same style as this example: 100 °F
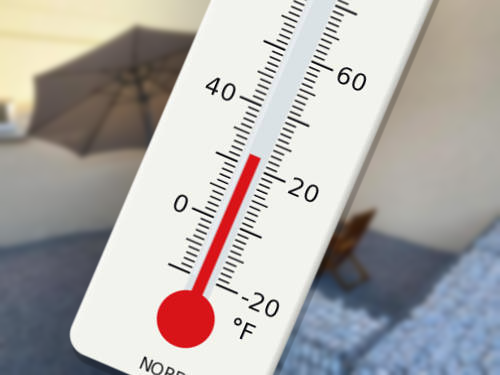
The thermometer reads 24 °F
